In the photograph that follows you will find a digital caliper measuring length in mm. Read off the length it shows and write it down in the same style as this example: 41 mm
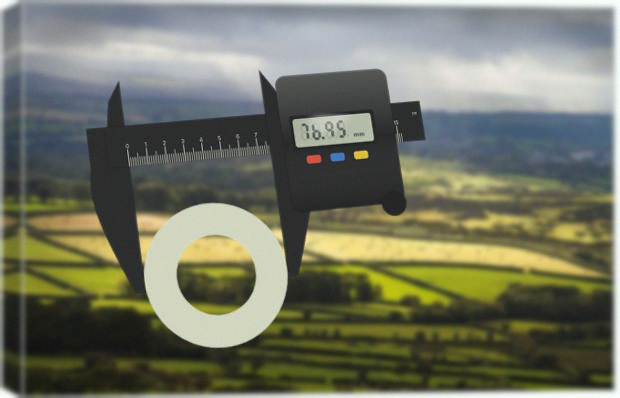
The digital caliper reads 76.95 mm
